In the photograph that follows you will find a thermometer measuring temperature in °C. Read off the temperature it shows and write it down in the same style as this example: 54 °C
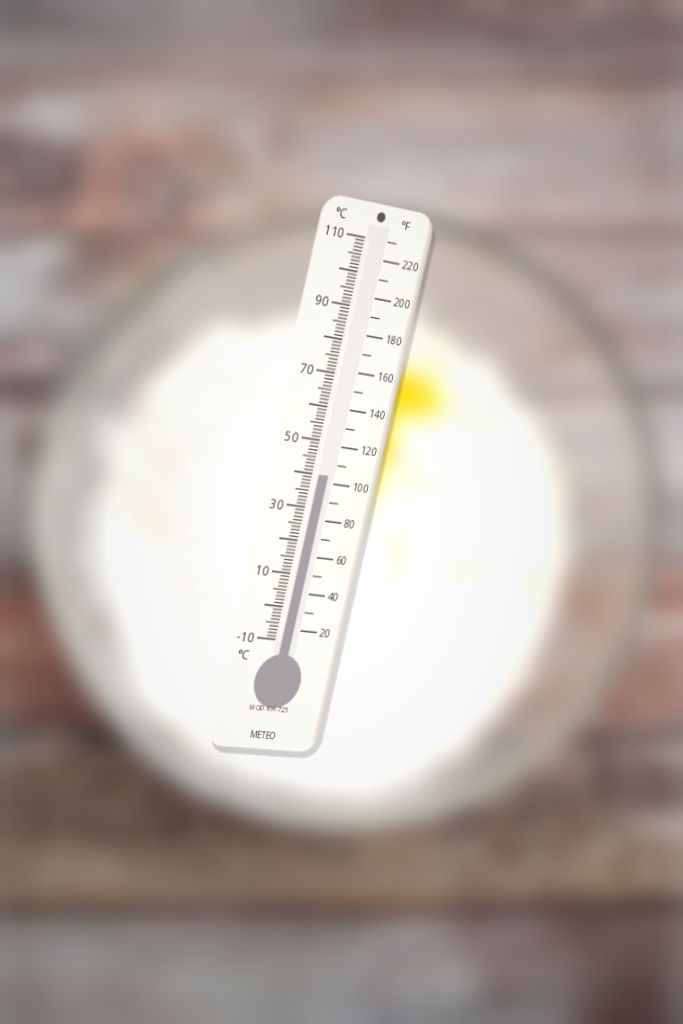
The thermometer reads 40 °C
